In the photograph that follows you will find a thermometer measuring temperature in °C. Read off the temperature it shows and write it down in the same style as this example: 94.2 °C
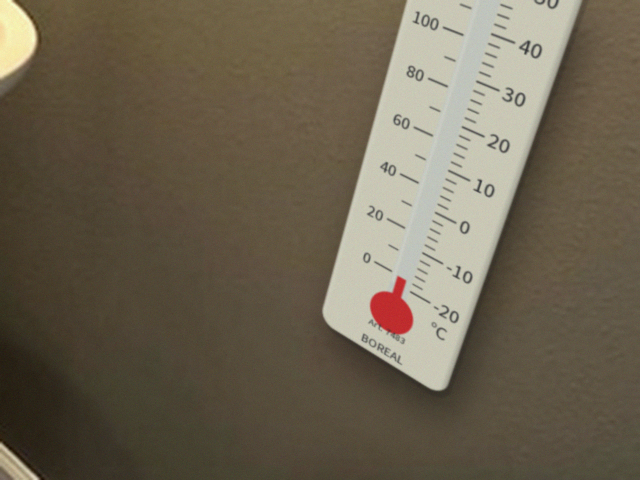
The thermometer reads -18 °C
